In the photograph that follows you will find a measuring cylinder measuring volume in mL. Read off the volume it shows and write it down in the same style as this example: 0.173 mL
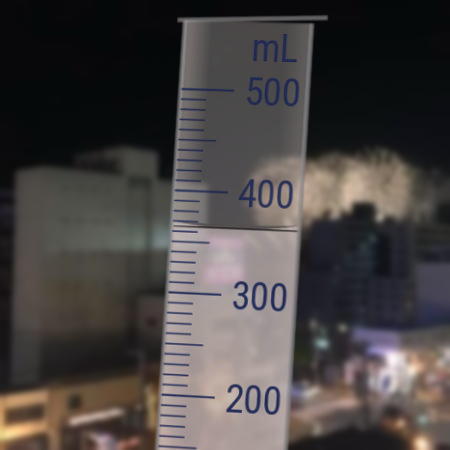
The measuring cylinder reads 365 mL
